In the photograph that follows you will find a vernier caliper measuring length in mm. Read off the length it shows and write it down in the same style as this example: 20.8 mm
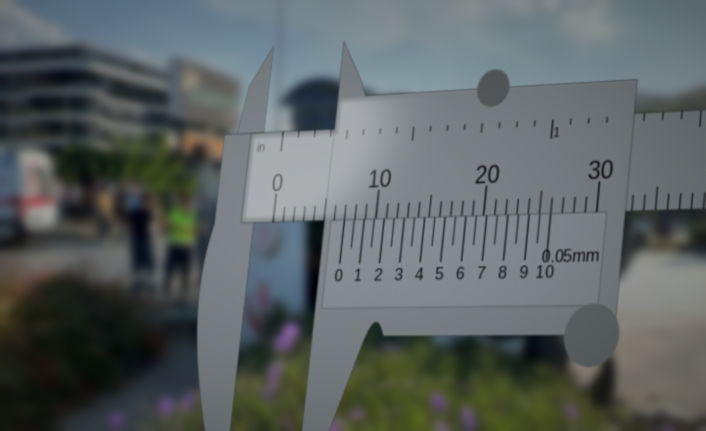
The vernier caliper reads 7.0 mm
